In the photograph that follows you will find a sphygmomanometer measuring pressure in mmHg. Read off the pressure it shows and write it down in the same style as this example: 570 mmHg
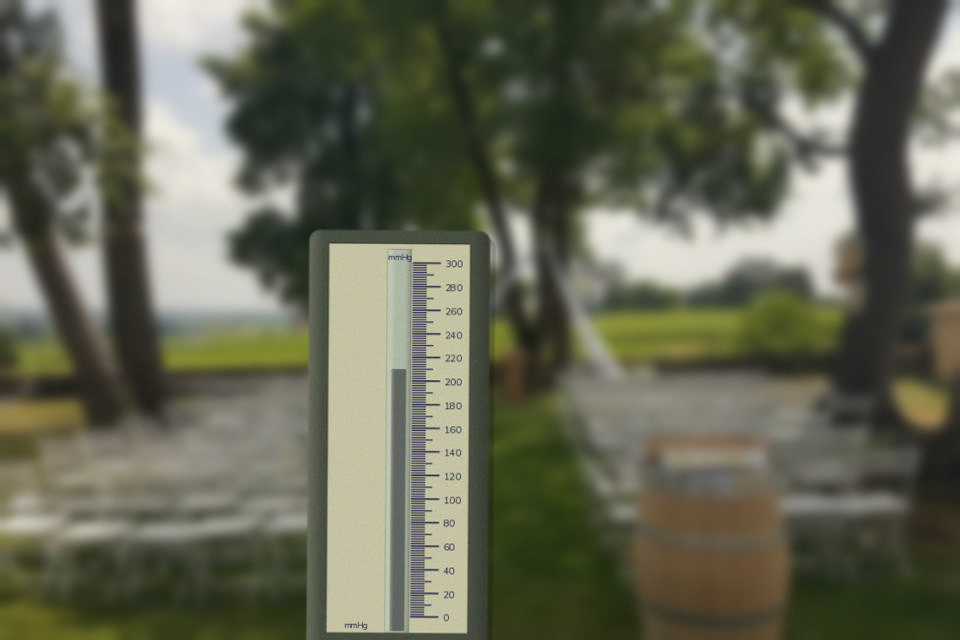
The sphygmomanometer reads 210 mmHg
